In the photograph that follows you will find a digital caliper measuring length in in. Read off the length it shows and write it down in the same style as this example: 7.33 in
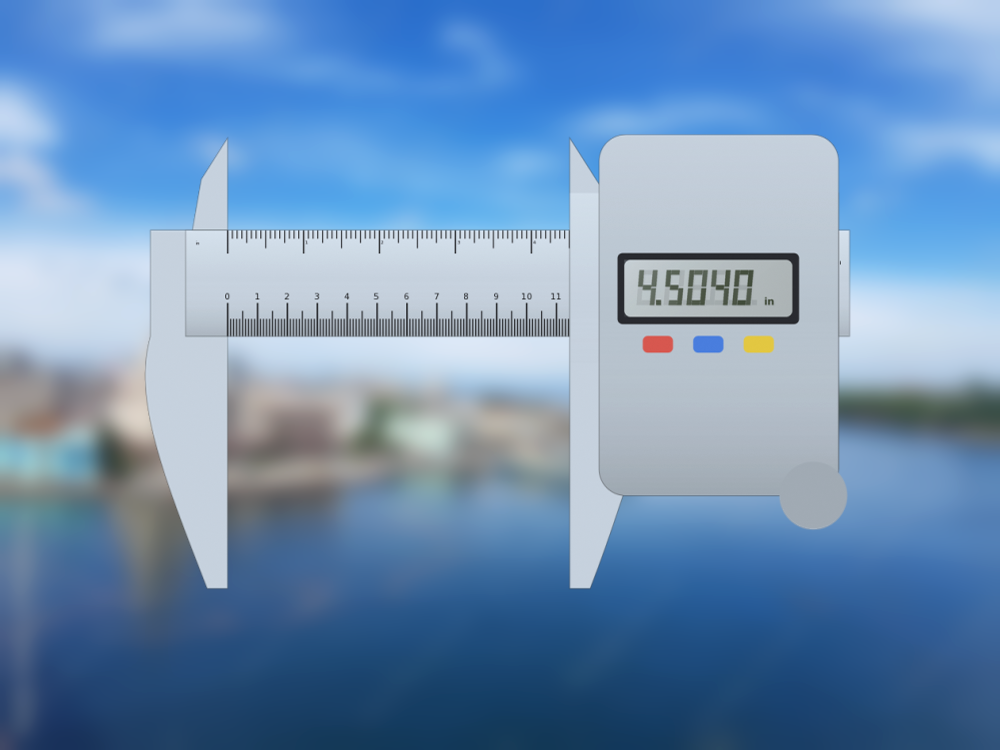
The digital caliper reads 4.5040 in
